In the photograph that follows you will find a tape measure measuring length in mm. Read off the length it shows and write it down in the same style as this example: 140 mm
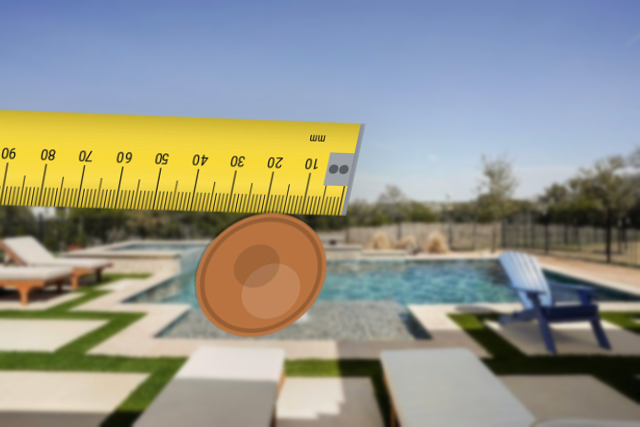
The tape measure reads 35 mm
